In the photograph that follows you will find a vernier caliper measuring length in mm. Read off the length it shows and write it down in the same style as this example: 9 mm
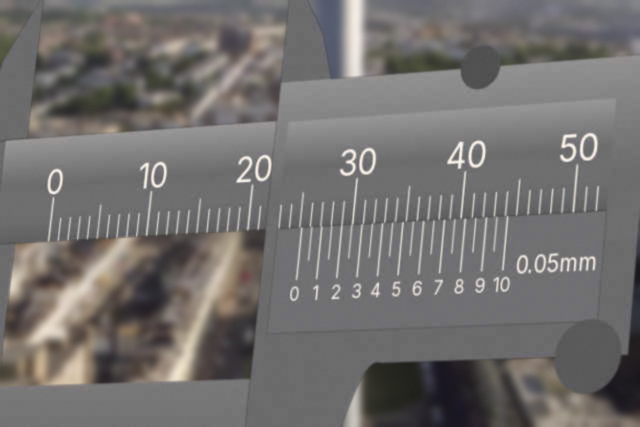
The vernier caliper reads 25.2 mm
